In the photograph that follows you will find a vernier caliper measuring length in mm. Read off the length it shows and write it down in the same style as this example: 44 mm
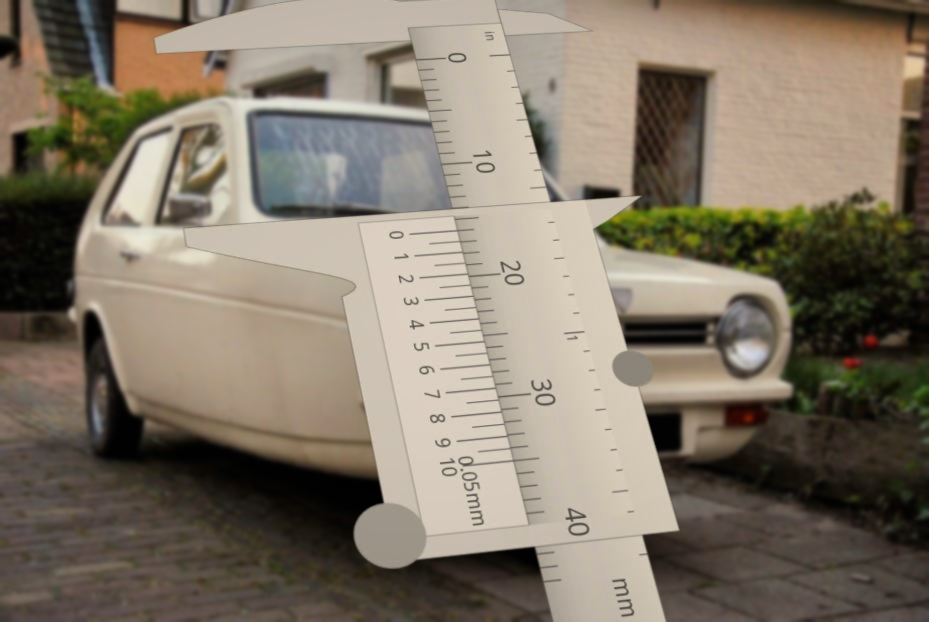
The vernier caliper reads 16.0 mm
